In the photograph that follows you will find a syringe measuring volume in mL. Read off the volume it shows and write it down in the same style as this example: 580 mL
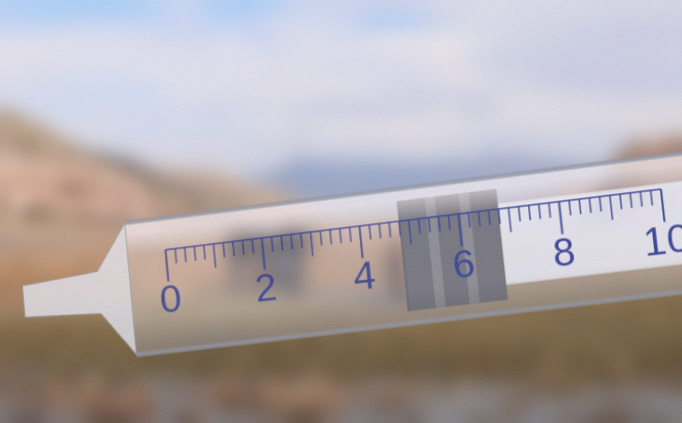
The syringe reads 4.8 mL
